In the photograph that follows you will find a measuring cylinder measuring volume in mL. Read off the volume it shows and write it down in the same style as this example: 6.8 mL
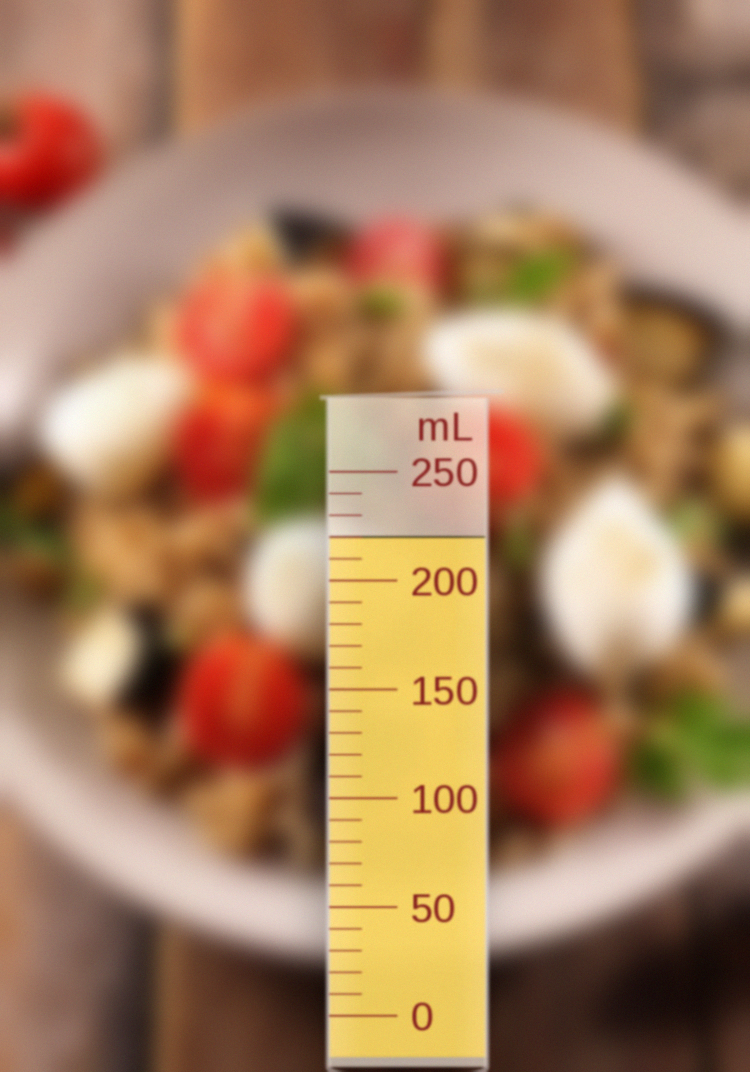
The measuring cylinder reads 220 mL
